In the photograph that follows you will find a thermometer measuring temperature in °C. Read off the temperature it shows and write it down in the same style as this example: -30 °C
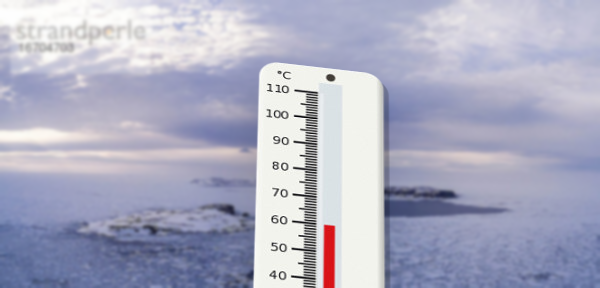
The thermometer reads 60 °C
